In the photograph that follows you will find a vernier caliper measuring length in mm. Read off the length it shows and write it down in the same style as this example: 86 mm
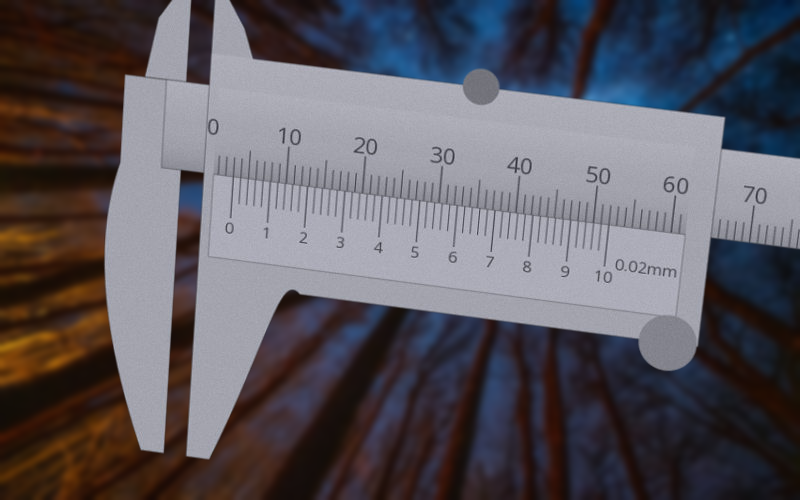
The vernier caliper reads 3.0 mm
